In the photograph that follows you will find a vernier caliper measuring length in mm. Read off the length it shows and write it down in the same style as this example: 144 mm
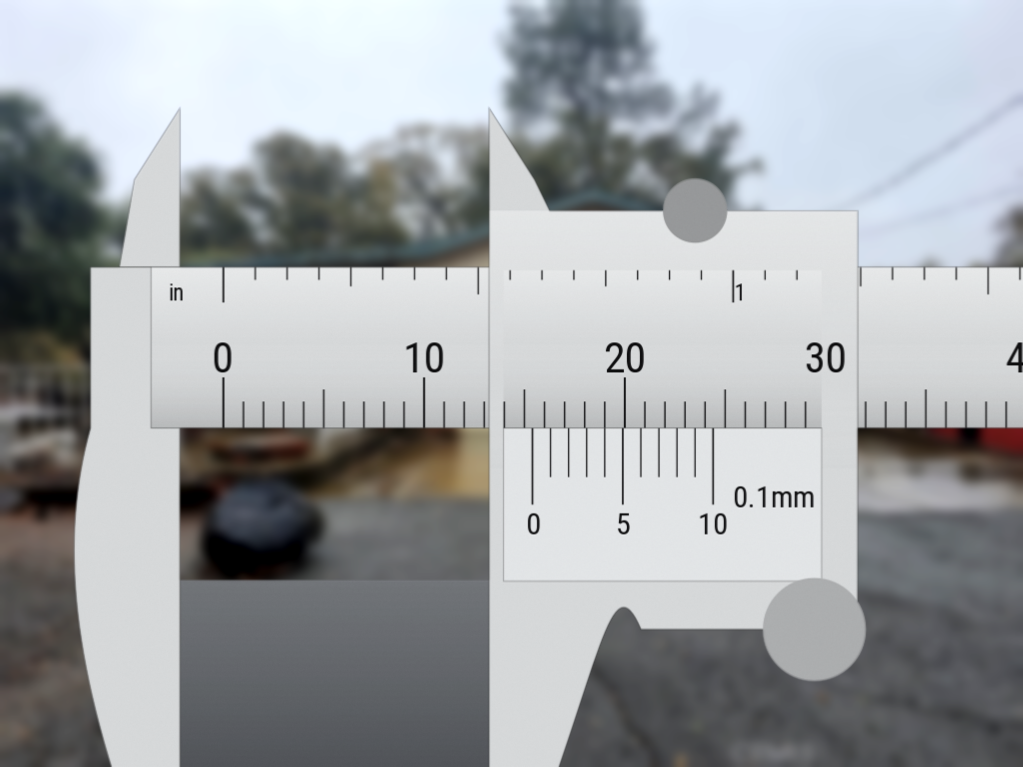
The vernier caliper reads 15.4 mm
